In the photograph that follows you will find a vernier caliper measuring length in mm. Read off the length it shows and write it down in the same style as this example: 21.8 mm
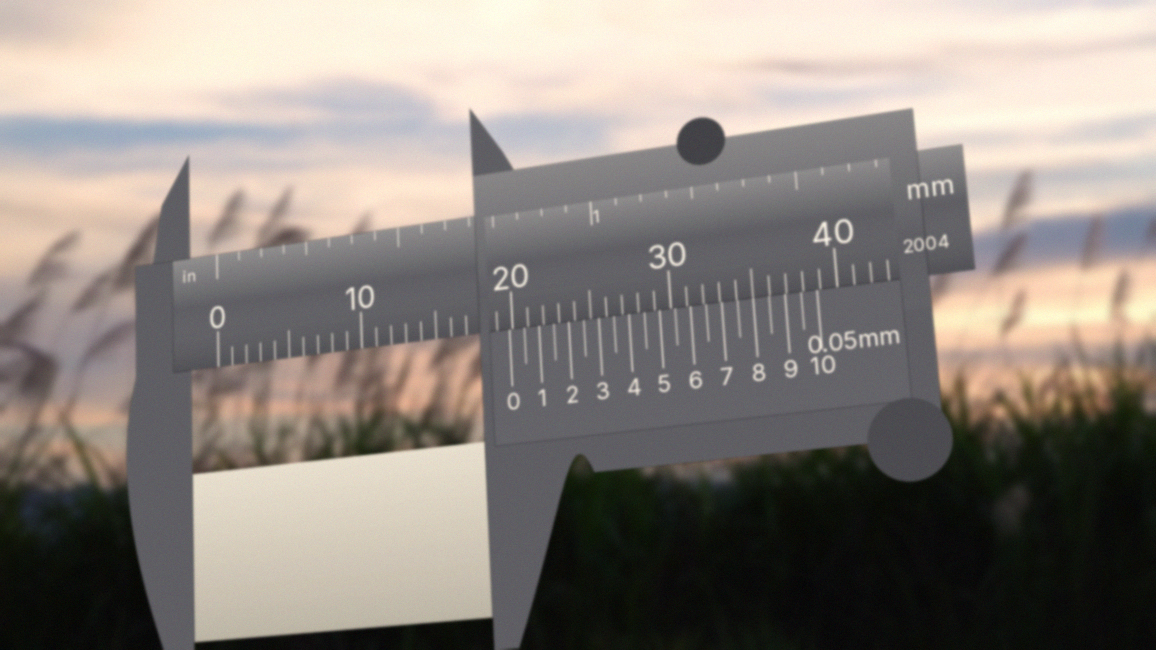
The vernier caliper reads 19.8 mm
